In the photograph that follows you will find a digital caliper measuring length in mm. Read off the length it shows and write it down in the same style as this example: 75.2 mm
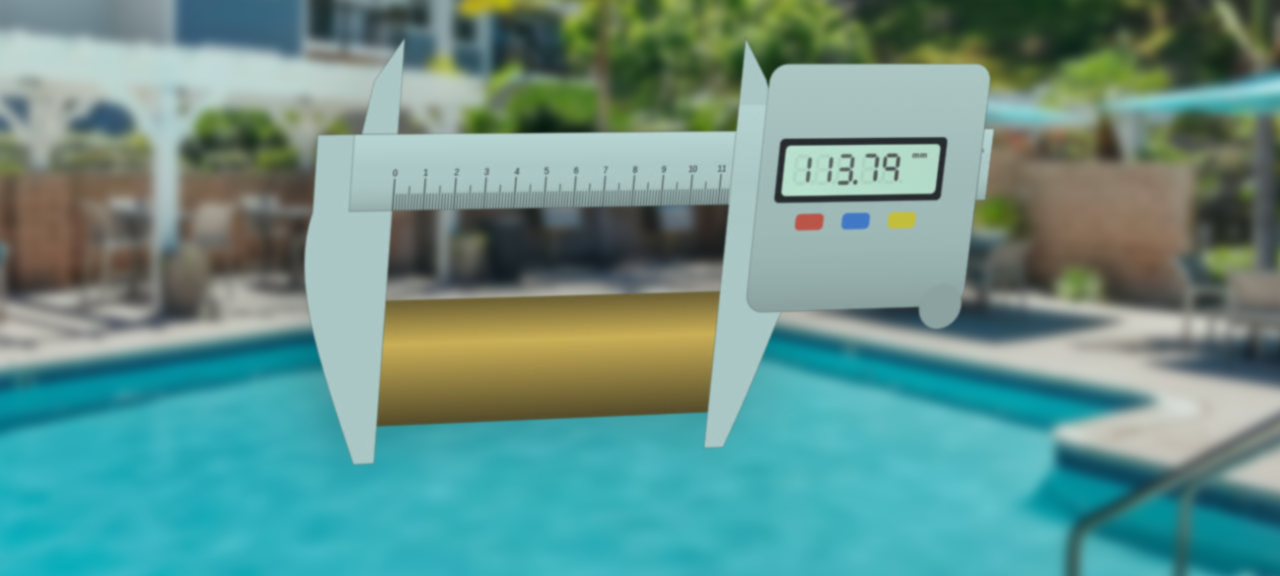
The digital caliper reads 113.79 mm
